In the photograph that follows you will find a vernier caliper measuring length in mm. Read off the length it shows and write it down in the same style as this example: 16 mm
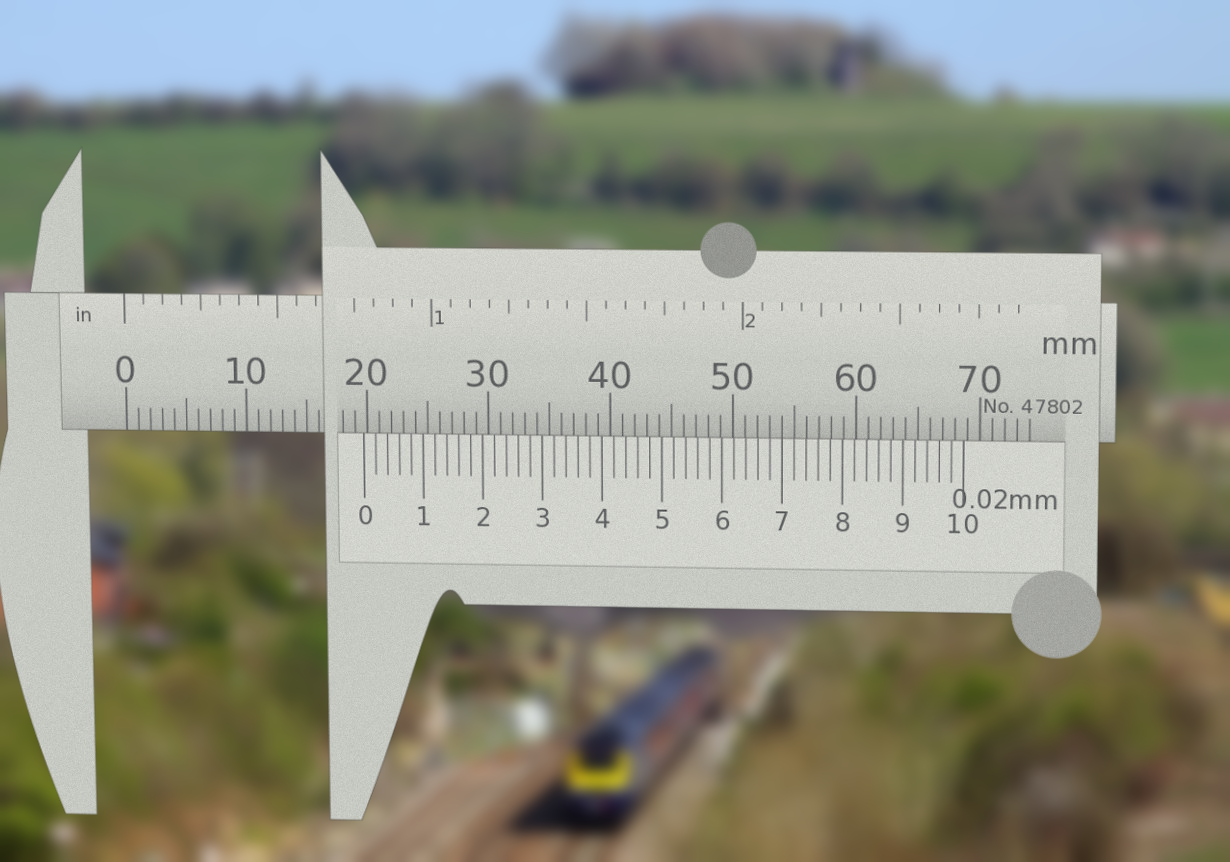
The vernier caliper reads 19.7 mm
